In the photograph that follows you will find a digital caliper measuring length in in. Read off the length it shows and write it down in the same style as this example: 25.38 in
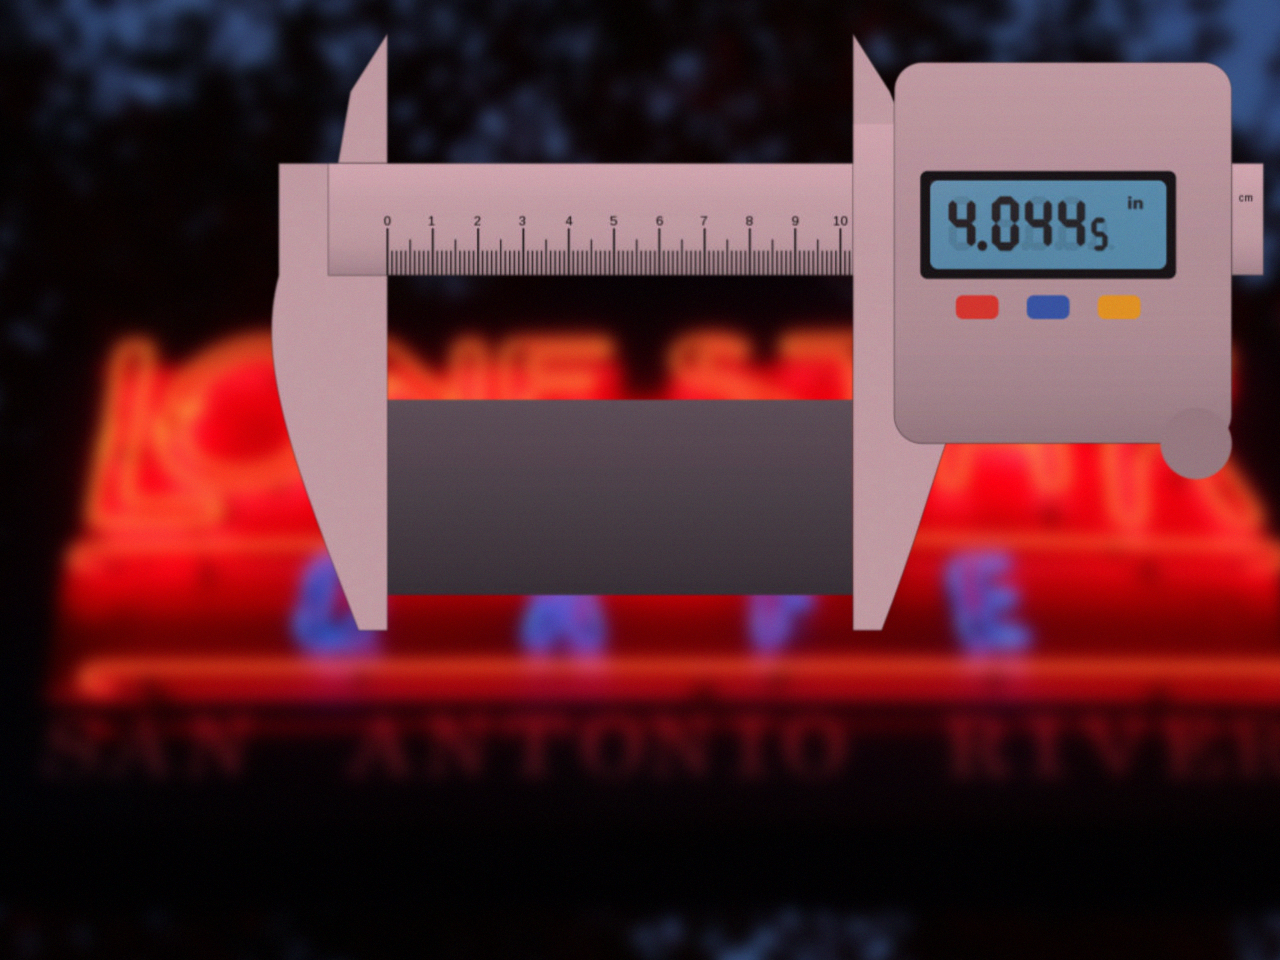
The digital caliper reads 4.0445 in
